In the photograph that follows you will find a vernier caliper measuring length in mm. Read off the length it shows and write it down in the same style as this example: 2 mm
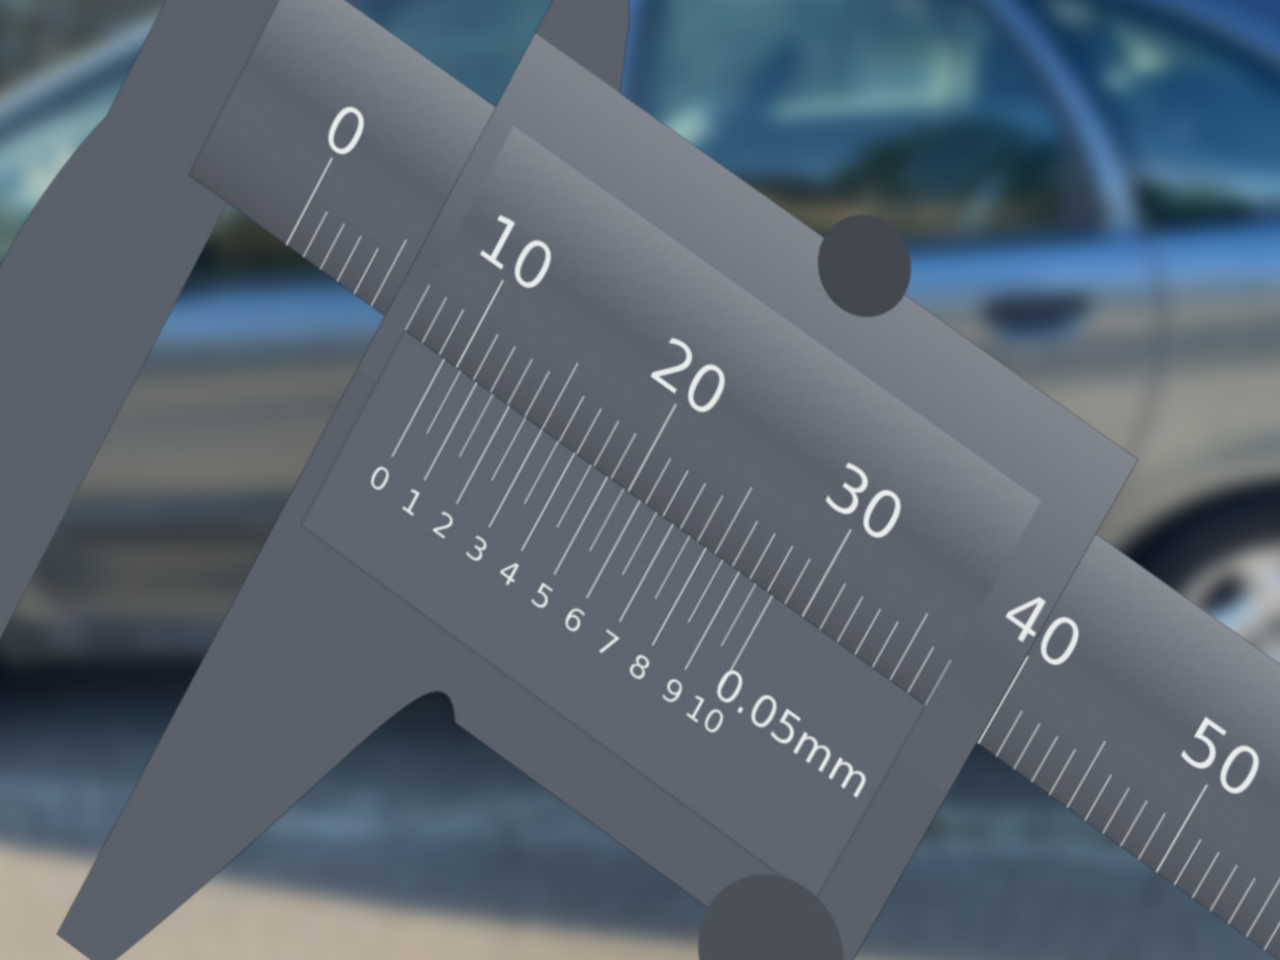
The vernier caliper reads 9.3 mm
